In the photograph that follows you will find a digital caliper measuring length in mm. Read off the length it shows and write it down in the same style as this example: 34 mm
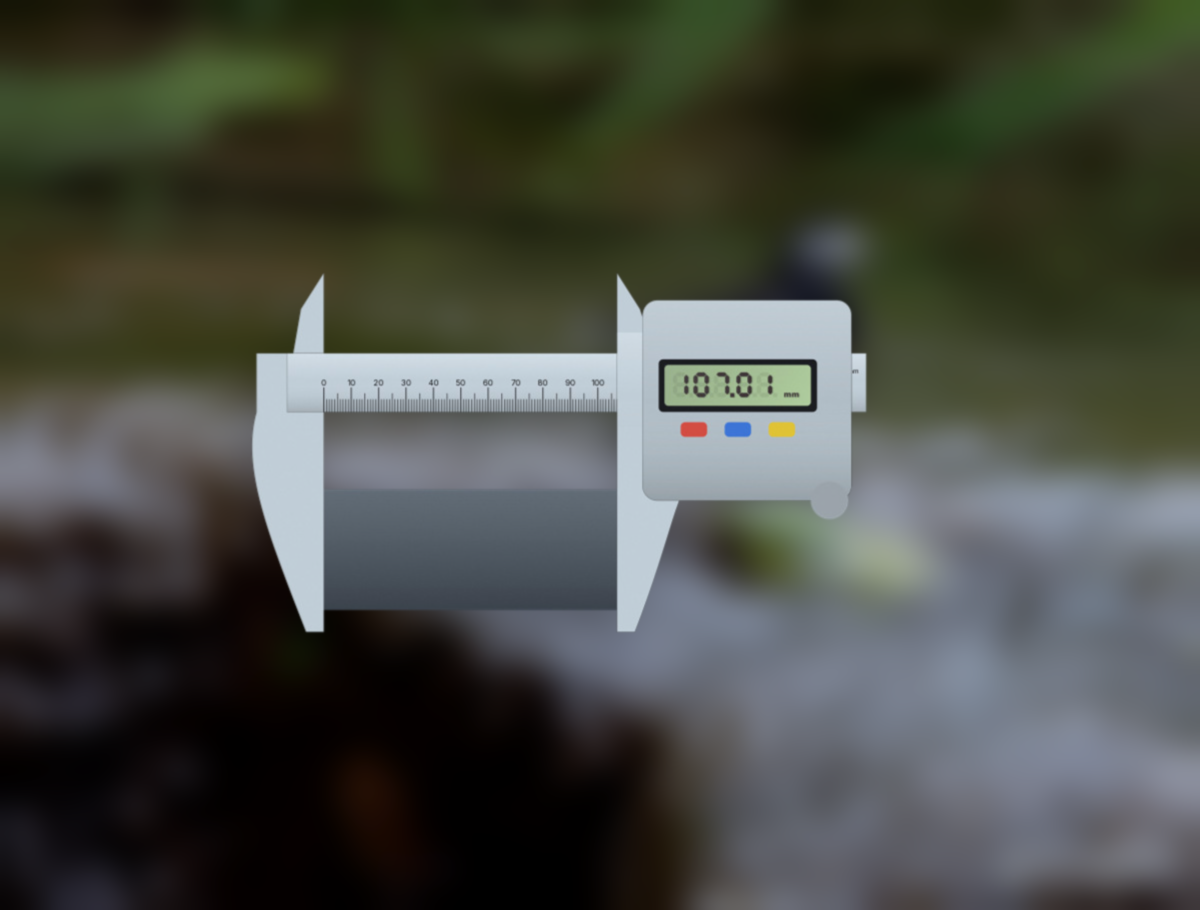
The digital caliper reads 107.01 mm
